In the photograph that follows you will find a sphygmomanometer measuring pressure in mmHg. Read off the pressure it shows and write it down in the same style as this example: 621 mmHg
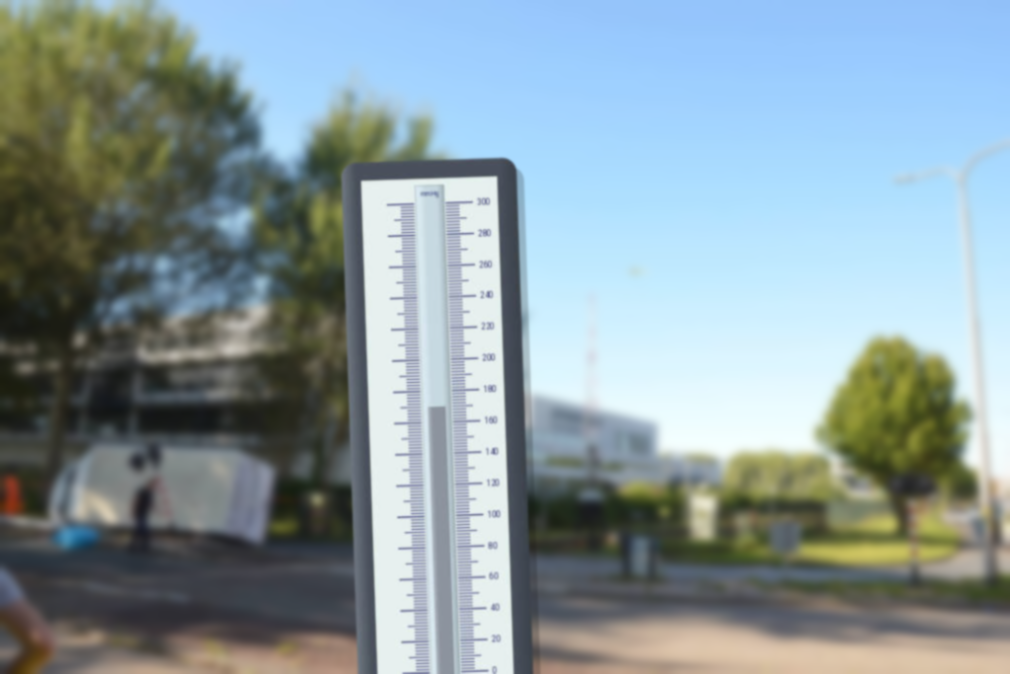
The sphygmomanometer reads 170 mmHg
